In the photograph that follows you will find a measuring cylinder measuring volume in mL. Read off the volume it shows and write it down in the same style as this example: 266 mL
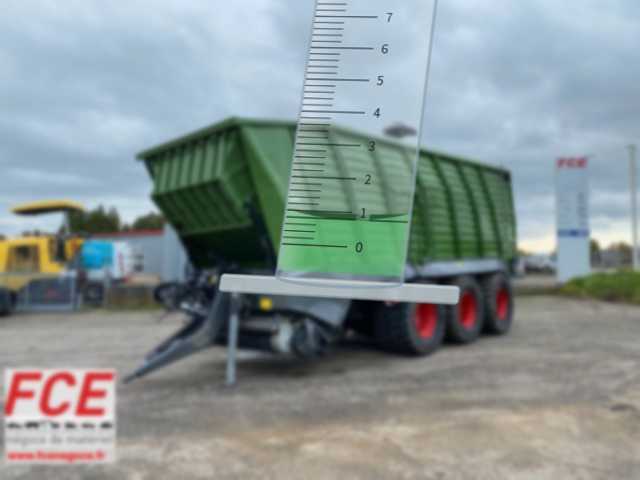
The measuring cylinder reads 0.8 mL
